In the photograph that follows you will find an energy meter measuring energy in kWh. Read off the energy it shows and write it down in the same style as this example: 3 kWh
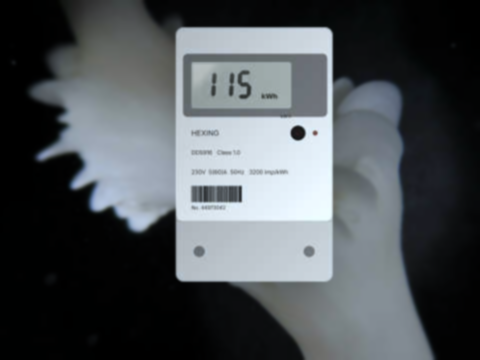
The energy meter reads 115 kWh
